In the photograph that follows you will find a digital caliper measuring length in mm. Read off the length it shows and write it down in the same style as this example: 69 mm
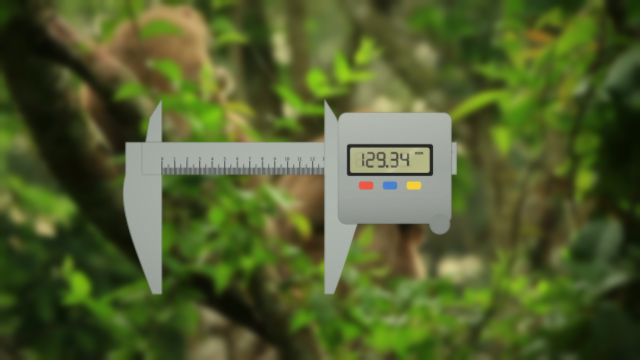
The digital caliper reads 129.34 mm
